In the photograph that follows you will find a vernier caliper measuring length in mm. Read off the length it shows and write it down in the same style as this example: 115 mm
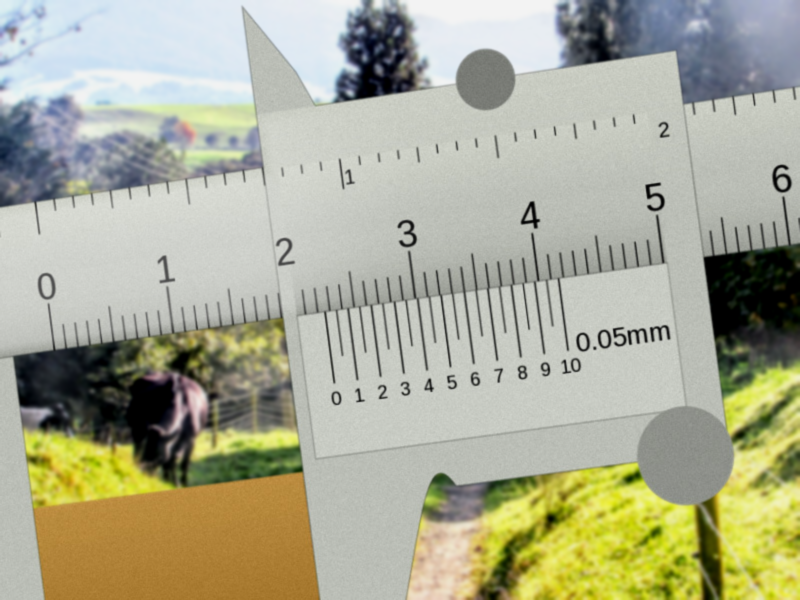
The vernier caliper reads 22.6 mm
